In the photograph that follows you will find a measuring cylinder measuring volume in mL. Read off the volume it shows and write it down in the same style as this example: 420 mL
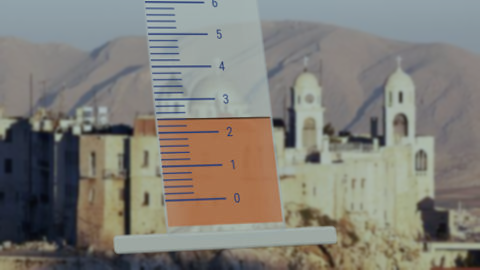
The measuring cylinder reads 2.4 mL
